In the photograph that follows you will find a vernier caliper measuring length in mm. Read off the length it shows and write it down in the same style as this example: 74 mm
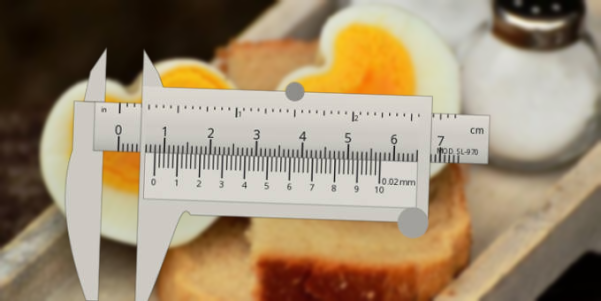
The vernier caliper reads 8.0 mm
